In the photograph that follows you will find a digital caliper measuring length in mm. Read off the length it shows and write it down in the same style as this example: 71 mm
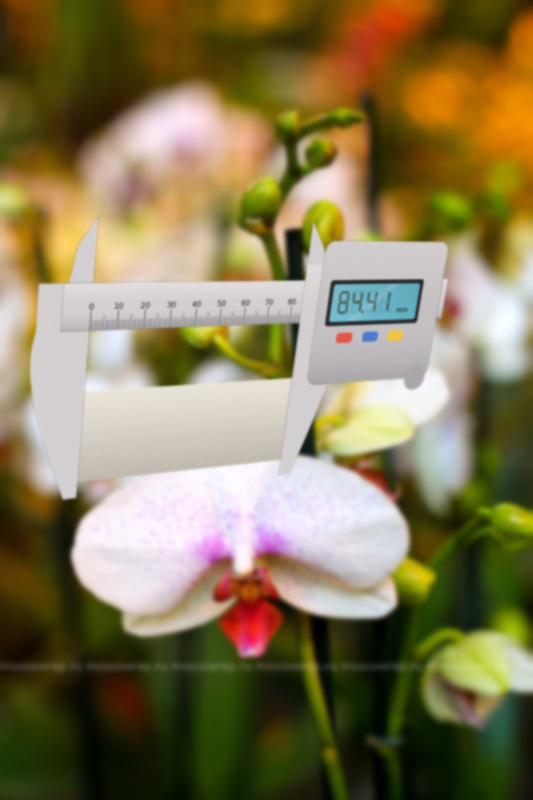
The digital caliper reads 84.41 mm
